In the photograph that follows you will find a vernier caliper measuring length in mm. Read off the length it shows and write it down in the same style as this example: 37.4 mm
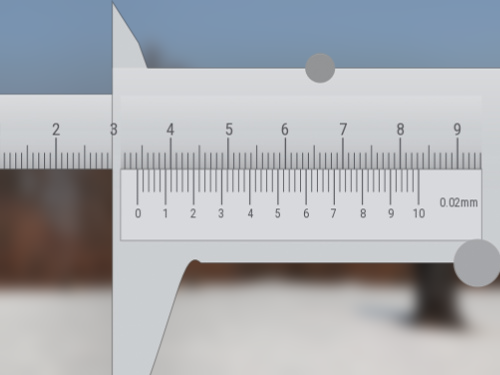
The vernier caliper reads 34.2 mm
